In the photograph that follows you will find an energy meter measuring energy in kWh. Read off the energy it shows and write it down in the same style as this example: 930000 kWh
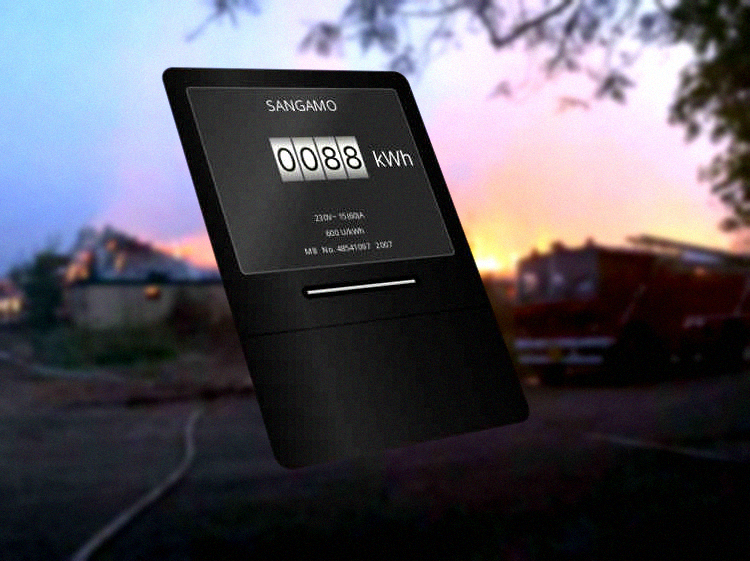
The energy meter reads 88 kWh
